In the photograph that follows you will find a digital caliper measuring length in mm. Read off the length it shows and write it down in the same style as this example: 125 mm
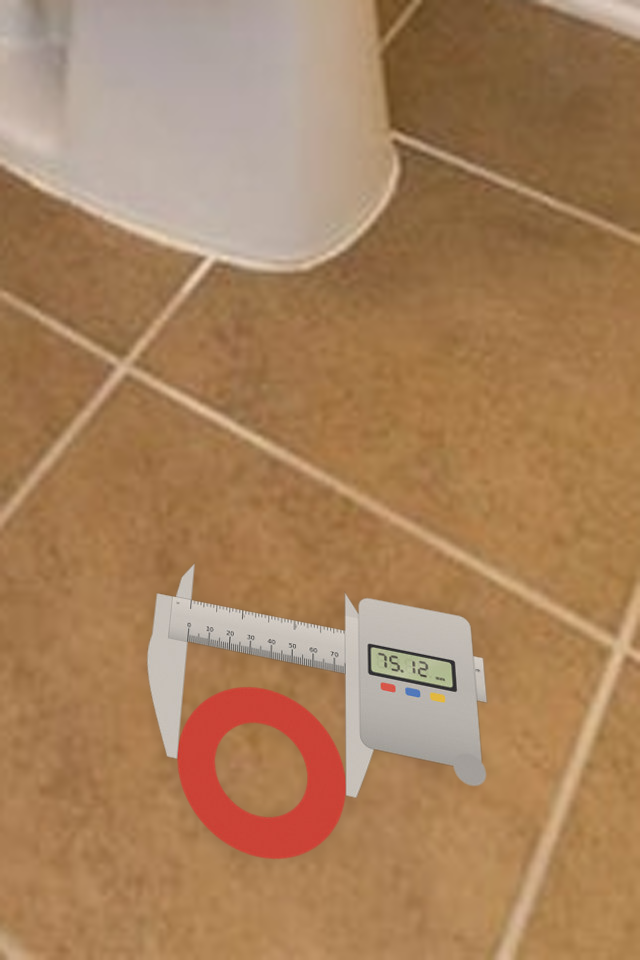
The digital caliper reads 75.12 mm
